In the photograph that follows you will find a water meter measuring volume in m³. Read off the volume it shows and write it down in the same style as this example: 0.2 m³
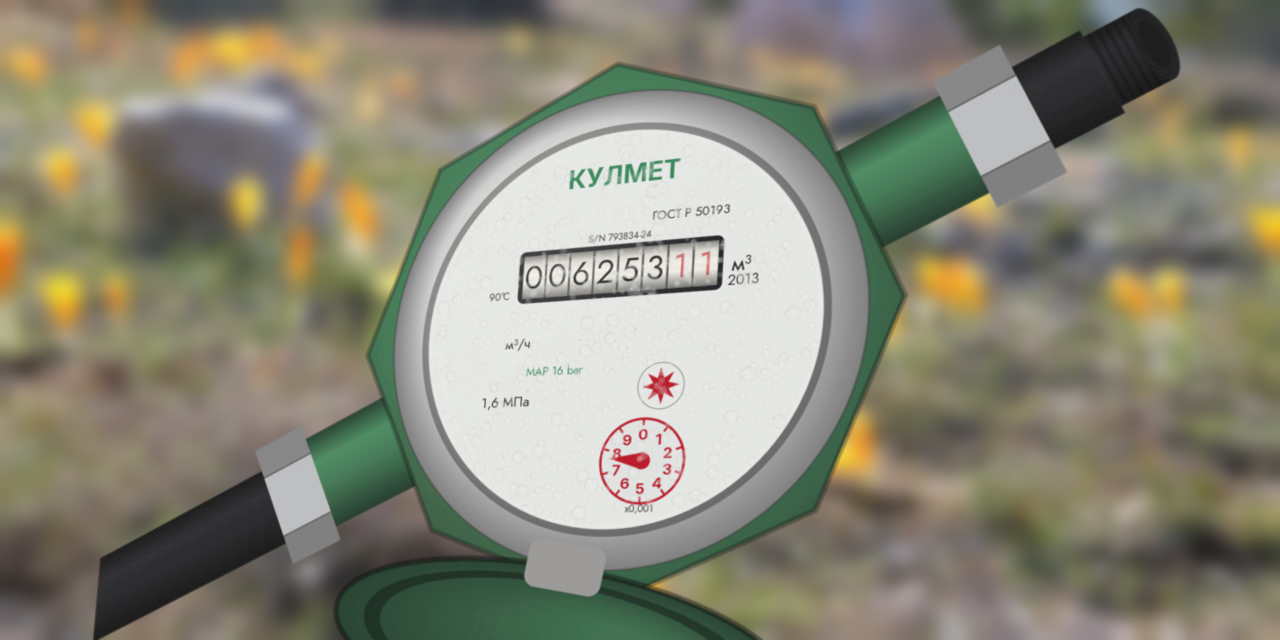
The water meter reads 6253.117 m³
